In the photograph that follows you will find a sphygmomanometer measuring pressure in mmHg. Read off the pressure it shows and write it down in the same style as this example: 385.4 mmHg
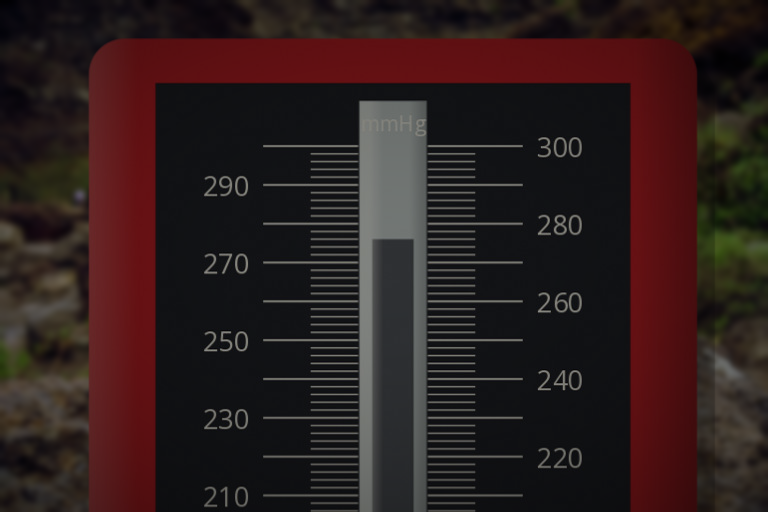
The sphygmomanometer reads 276 mmHg
